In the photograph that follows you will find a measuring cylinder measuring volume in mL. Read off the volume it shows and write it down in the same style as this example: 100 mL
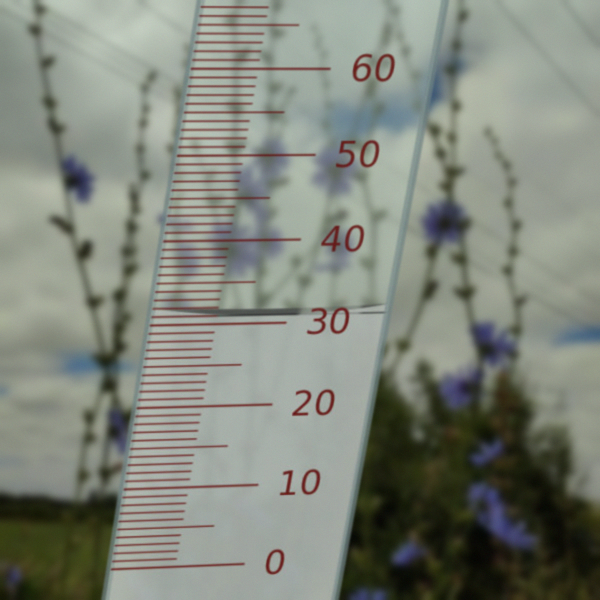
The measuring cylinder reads 31 mL
